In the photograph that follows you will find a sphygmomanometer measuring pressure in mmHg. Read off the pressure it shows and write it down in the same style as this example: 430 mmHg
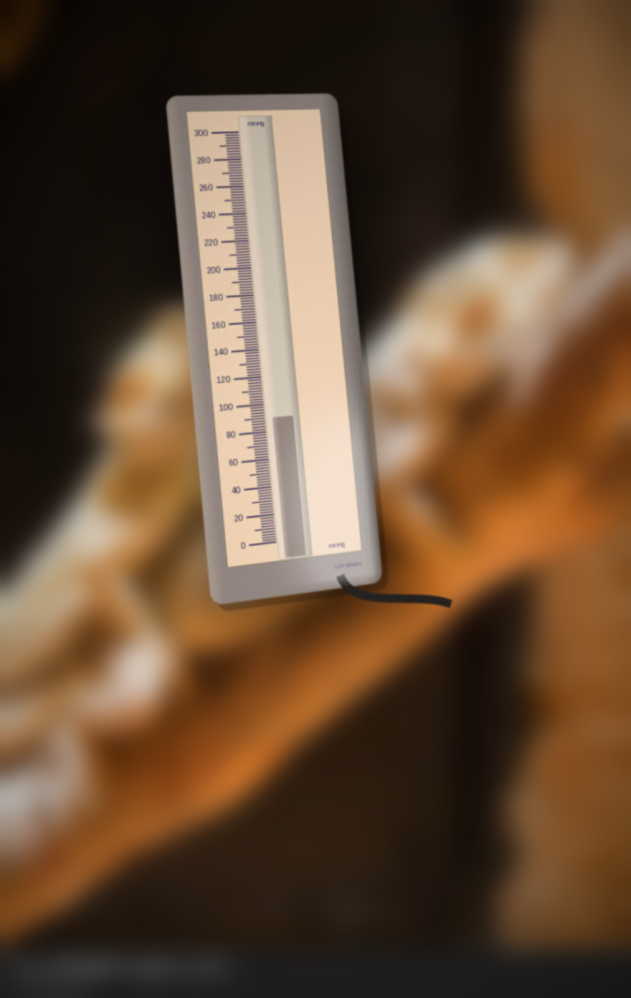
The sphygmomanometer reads 90 mmHg
